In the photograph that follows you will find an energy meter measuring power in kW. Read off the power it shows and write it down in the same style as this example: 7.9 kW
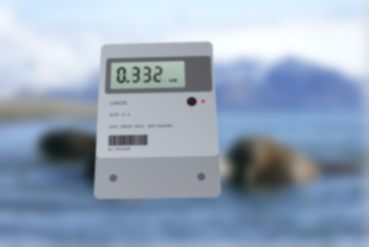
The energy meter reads 0.332 kW
